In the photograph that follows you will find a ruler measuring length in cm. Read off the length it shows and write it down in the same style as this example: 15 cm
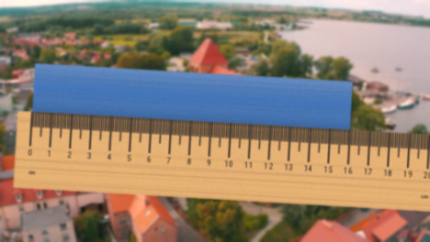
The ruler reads 16 cm
